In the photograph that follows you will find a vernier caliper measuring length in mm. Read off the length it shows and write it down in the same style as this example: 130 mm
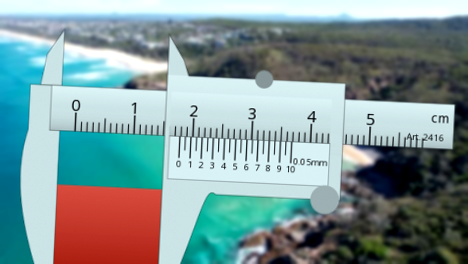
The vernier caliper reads 17.8 mm
